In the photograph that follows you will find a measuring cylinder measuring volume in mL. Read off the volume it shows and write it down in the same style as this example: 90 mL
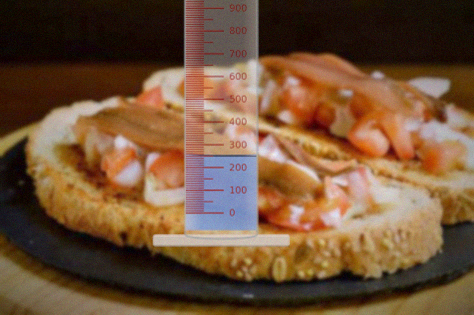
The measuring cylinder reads 250 mL
